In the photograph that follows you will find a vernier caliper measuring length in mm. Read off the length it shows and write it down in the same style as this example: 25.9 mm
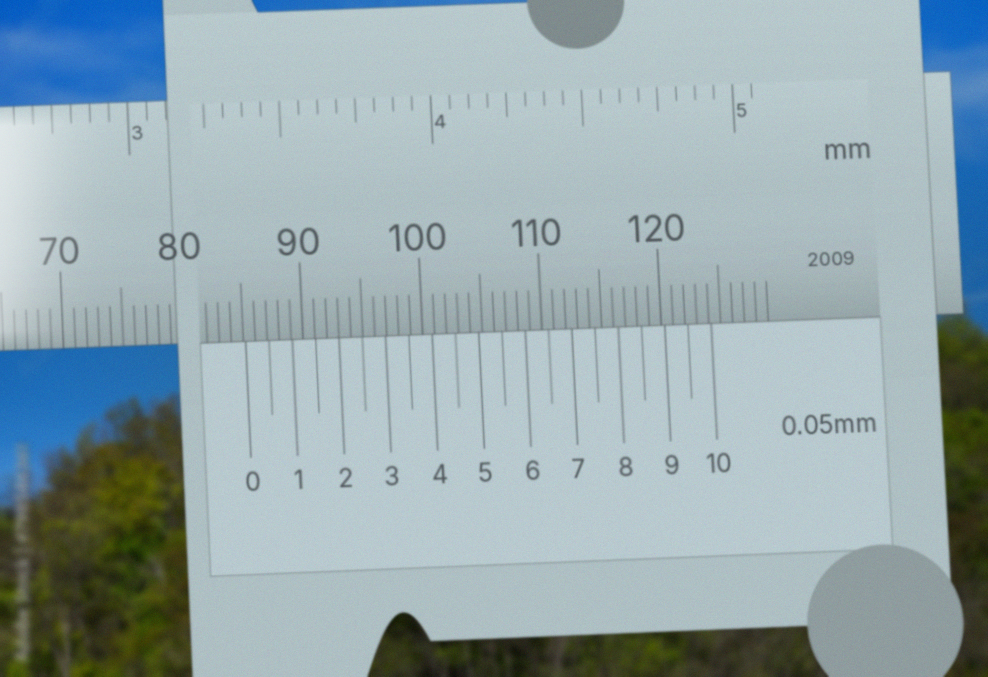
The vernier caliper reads 85.2 mm
